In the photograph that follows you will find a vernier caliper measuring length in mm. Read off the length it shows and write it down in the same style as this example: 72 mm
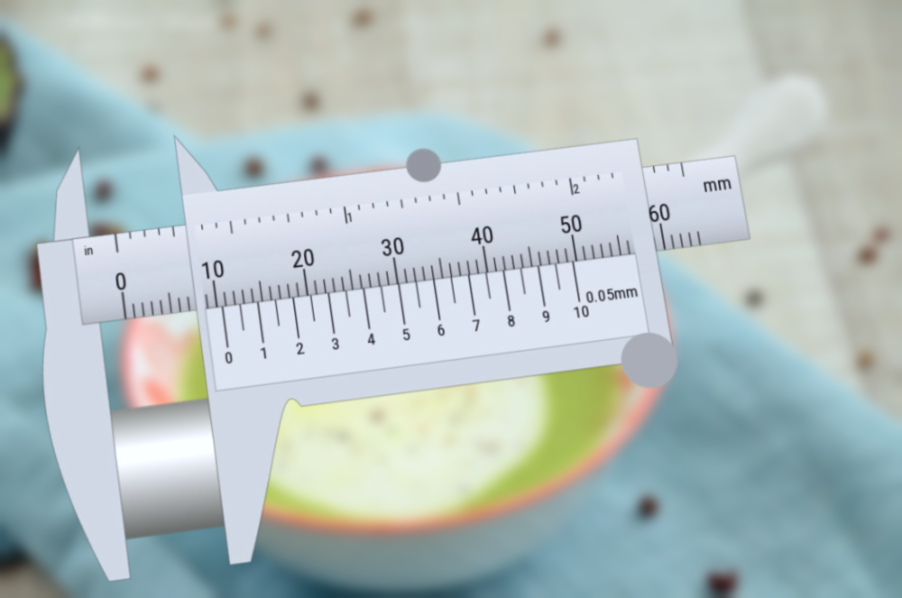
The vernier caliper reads 10.6 mm
